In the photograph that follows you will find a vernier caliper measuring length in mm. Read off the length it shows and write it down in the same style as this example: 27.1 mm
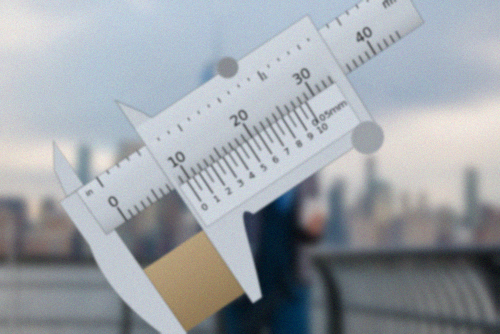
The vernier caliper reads 9.6 mm
